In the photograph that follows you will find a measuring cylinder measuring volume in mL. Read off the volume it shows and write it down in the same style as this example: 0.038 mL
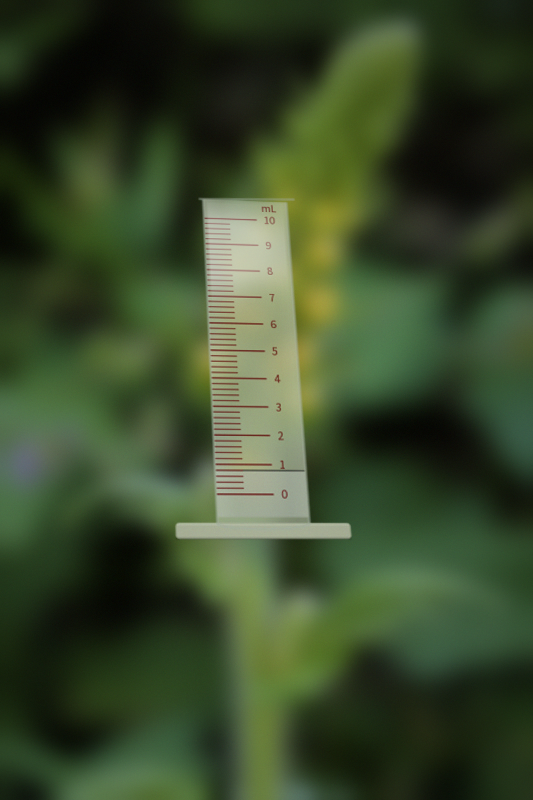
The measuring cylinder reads 0.8 mL
